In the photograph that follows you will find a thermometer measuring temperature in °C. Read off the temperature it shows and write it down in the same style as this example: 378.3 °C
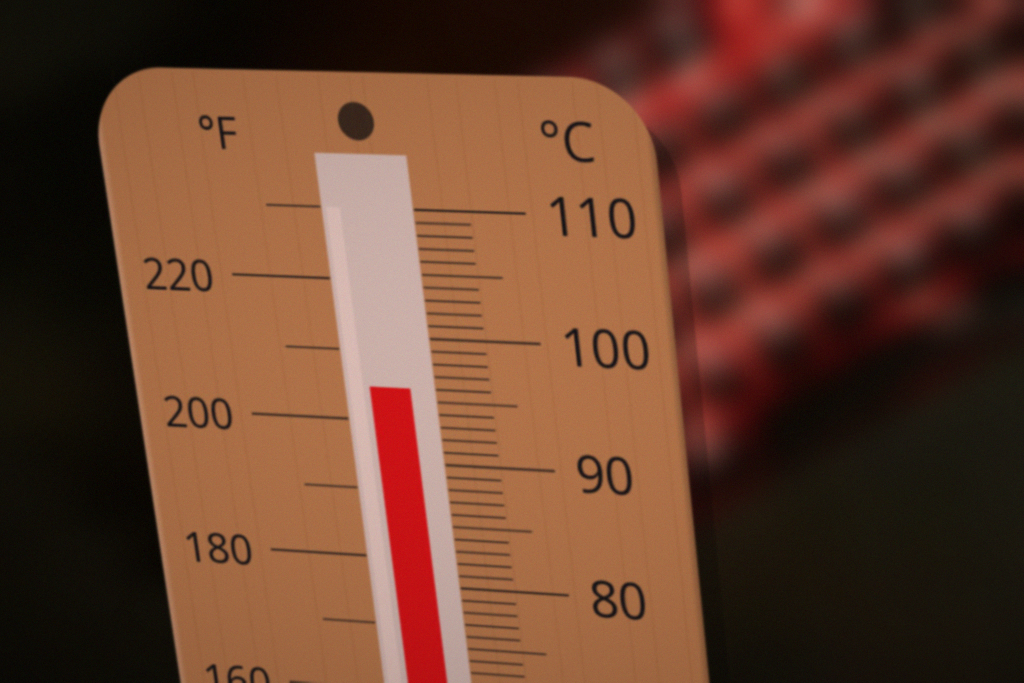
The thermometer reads 96 °C
